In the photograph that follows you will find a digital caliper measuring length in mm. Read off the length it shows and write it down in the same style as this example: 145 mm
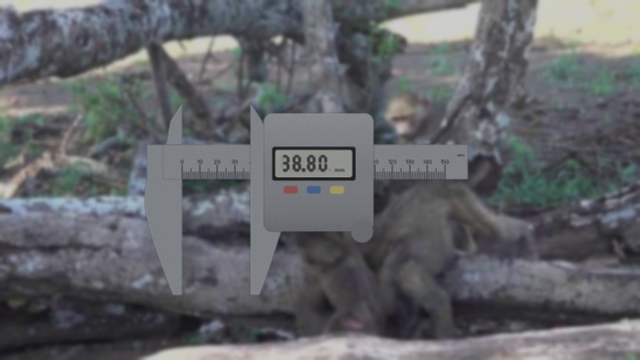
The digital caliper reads 38.80 mm
